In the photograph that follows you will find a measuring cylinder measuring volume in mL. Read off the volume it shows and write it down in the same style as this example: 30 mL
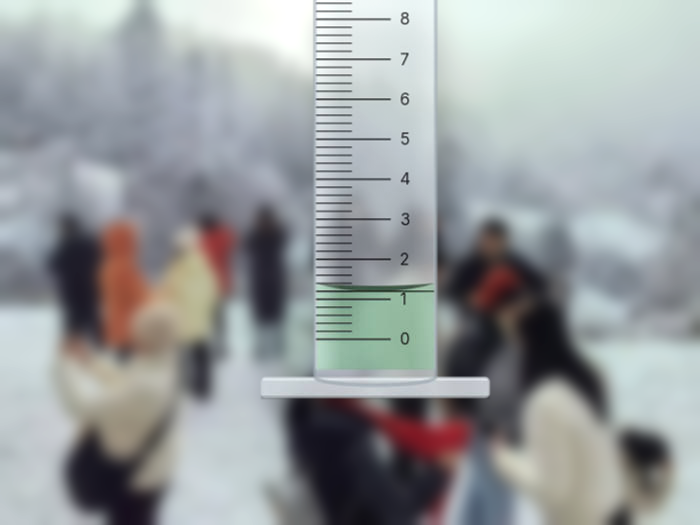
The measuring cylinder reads 1.2 mL
